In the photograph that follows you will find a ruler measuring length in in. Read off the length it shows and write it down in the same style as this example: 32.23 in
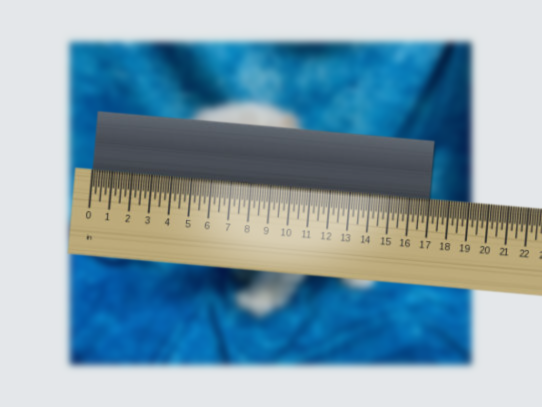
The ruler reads 17 in
